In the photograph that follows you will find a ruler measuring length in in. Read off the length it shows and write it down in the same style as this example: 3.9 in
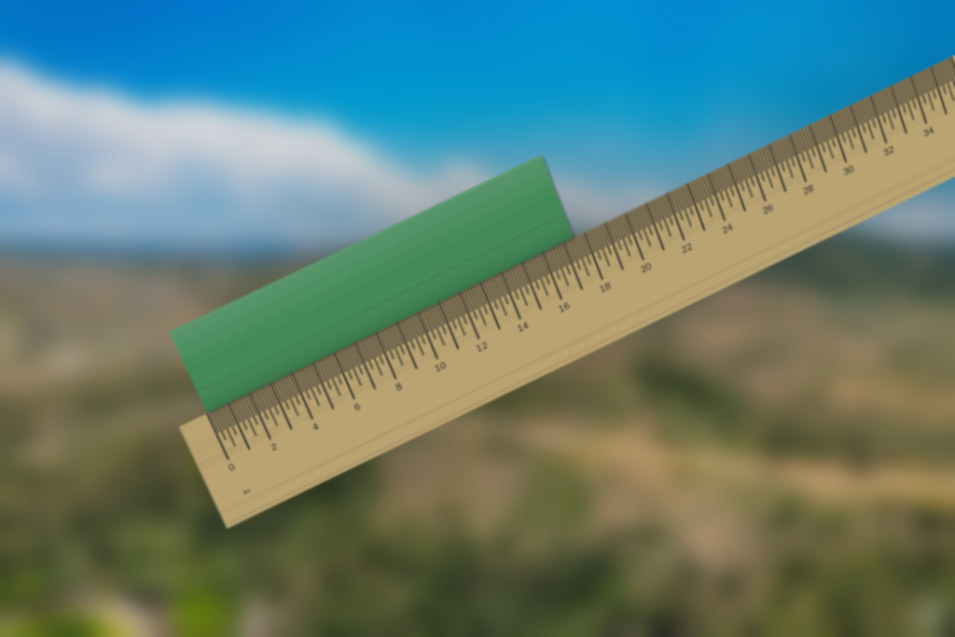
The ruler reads 17.5 in
